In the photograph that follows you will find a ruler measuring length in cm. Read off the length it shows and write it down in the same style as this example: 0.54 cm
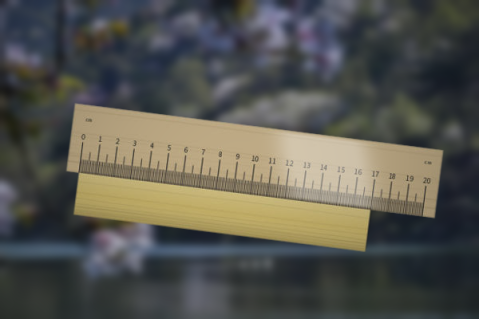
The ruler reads 17 cm
